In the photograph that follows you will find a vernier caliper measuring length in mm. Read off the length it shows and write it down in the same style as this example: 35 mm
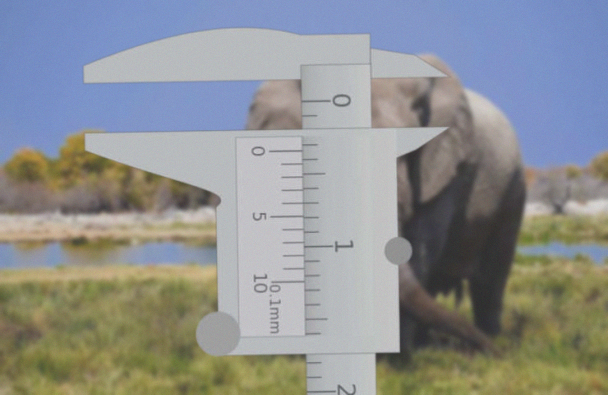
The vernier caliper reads 3.4 mm
